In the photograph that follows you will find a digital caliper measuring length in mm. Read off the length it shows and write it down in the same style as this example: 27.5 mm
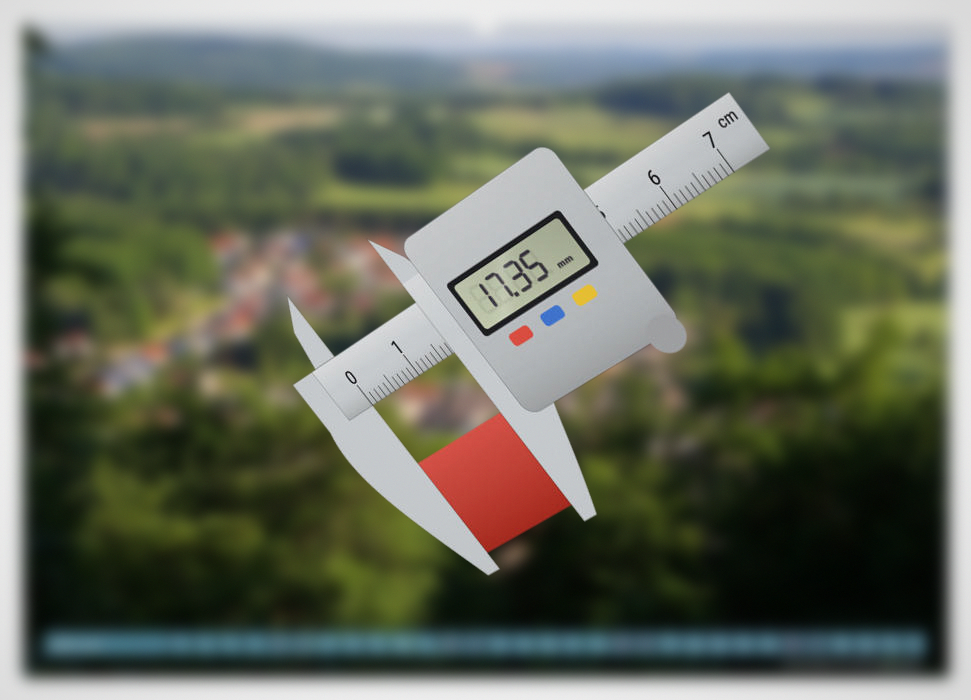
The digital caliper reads 17.35 mm
